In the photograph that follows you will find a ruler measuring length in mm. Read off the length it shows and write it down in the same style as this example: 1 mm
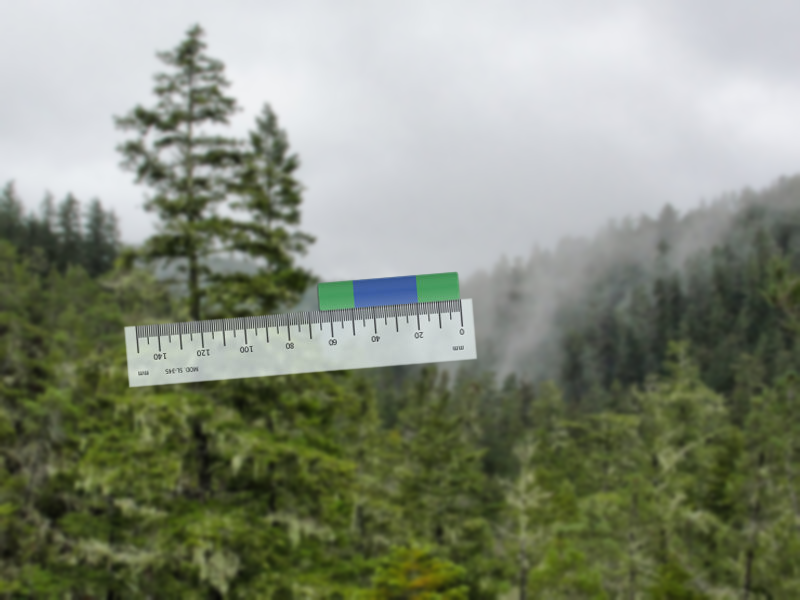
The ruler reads 65 mm
